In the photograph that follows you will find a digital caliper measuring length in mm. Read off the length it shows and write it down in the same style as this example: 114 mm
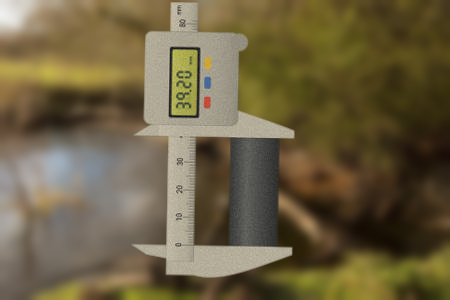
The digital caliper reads 39.20 mm
